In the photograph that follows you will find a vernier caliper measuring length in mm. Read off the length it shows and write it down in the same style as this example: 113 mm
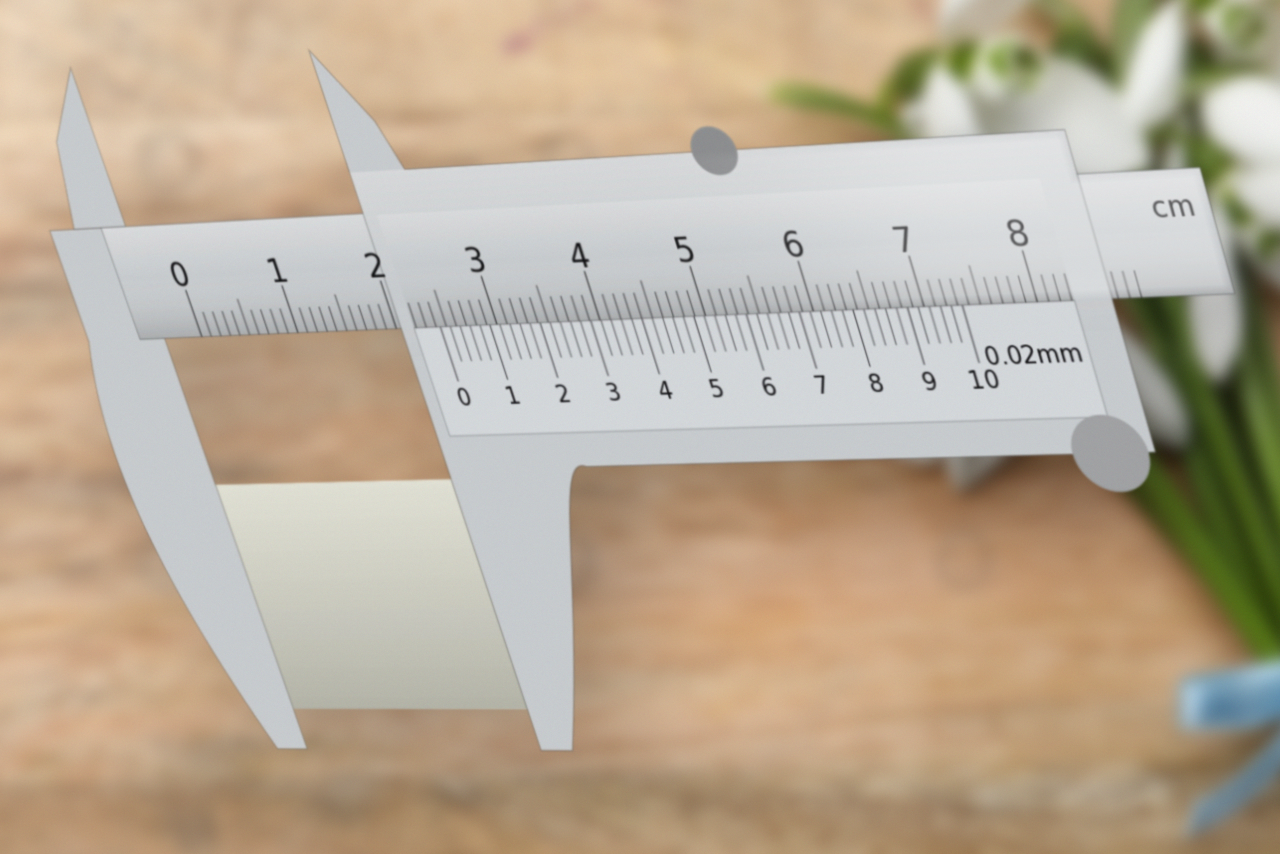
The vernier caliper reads 24.4 mm
